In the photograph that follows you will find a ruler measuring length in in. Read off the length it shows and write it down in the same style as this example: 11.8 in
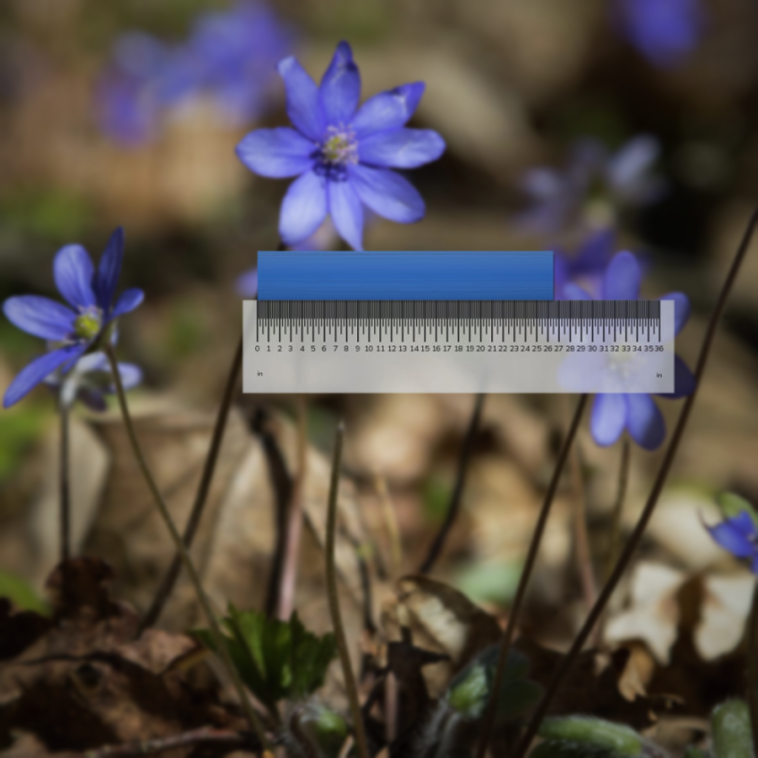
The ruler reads 26.5 in
